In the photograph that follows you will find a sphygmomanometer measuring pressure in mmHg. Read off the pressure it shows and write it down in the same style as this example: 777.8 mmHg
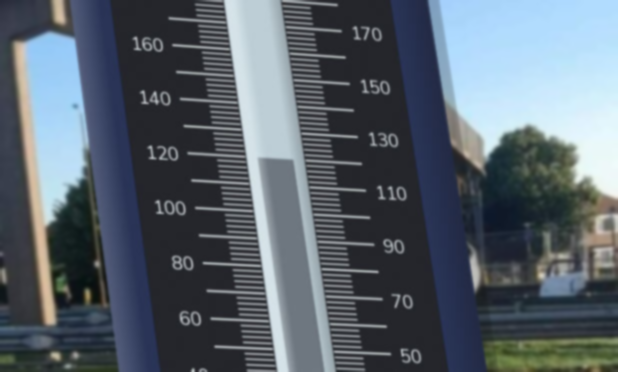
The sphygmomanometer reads 120 mmHg
